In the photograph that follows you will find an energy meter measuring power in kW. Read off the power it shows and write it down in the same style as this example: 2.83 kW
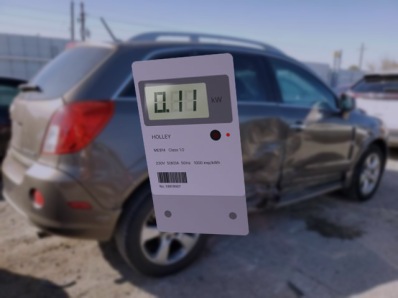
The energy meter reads 0.11 kW
